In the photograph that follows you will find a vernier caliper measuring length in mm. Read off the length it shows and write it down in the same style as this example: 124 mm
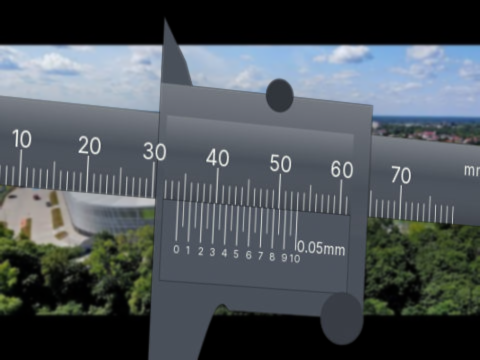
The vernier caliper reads 34.0 mm
